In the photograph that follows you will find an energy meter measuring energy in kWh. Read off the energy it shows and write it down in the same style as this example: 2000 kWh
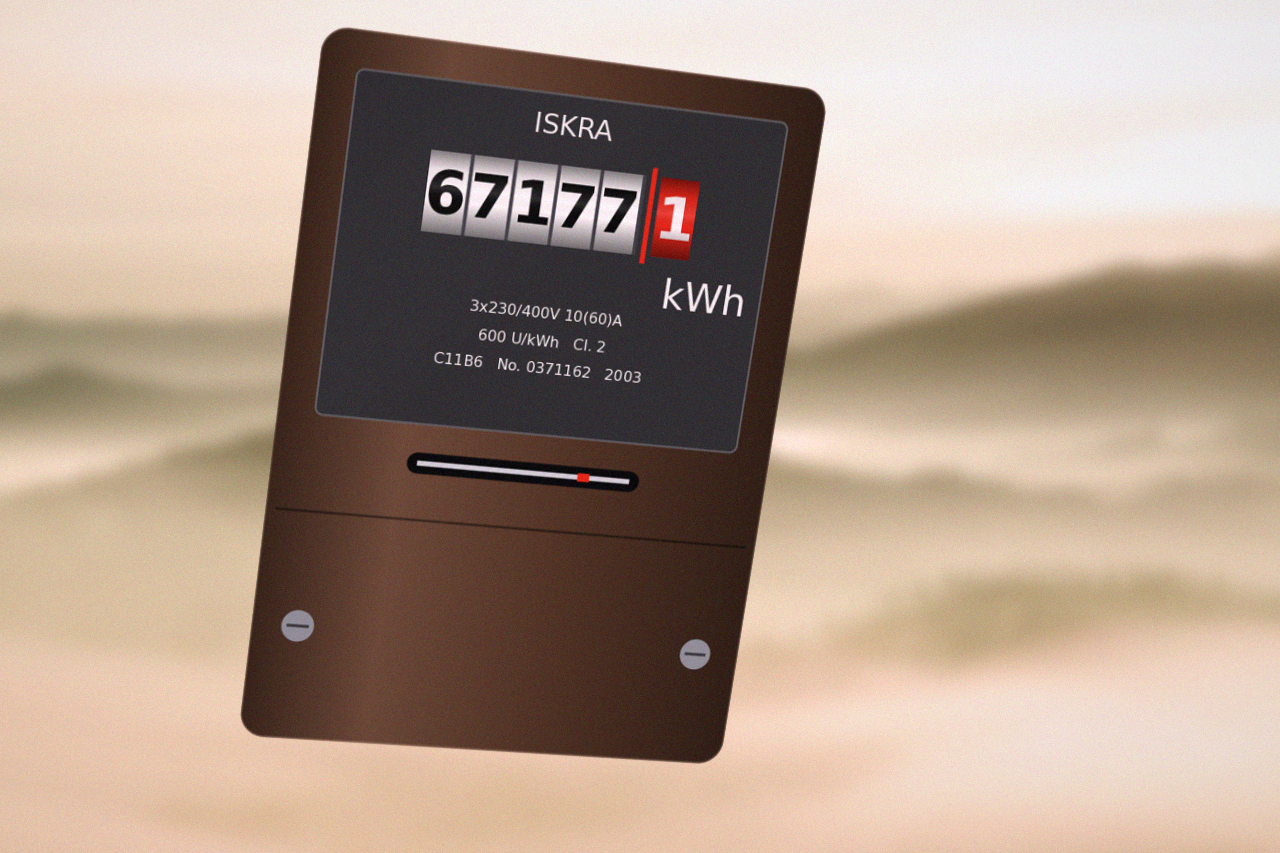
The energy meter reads 67177.1 kWh
